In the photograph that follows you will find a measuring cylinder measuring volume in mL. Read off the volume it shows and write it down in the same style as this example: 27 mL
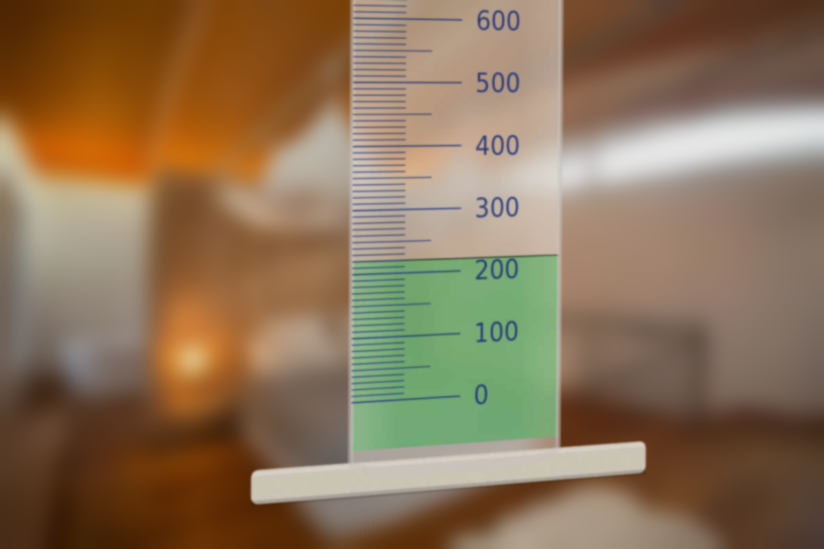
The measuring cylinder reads 220 mL
